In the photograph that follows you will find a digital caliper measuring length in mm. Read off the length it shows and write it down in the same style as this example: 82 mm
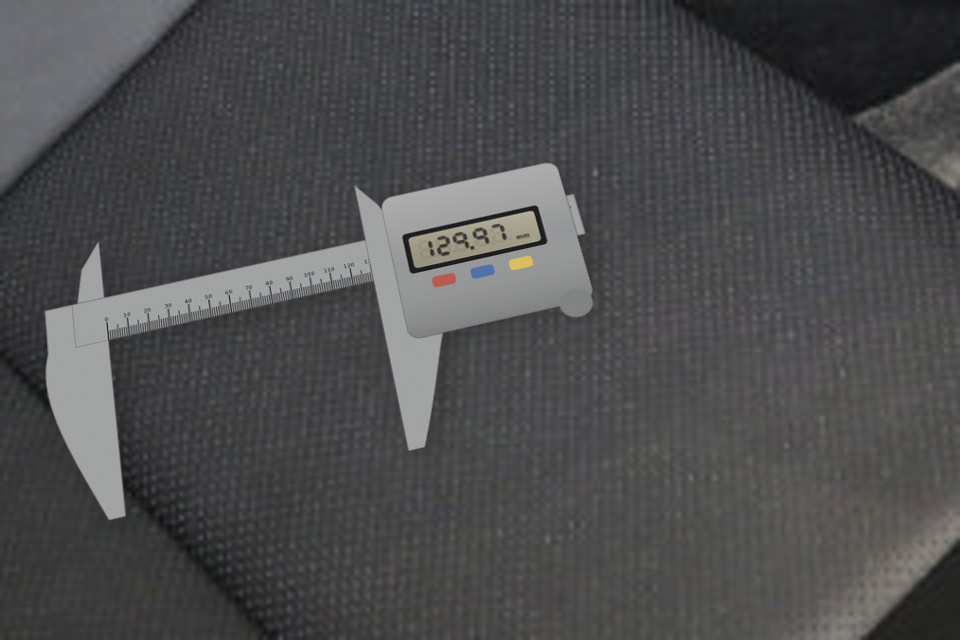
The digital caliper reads 129.97 mm
